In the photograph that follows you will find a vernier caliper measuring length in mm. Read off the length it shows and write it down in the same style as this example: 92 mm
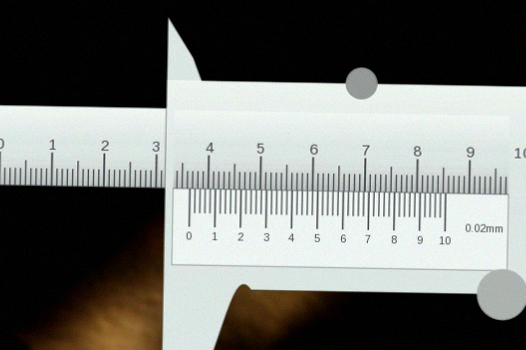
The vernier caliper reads 36.5 mm
